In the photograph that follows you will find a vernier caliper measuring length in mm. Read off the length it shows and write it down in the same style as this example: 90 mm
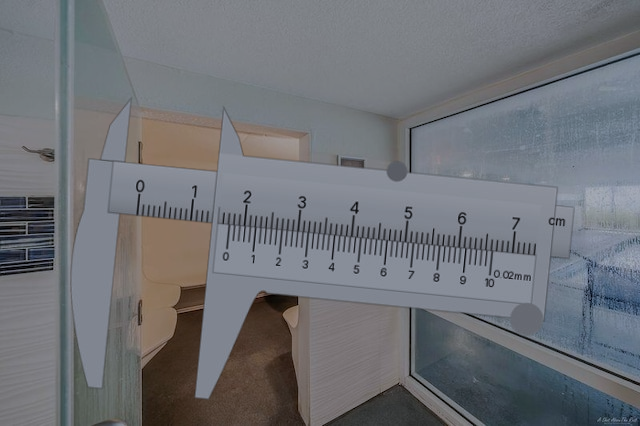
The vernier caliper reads 17.2 mm
